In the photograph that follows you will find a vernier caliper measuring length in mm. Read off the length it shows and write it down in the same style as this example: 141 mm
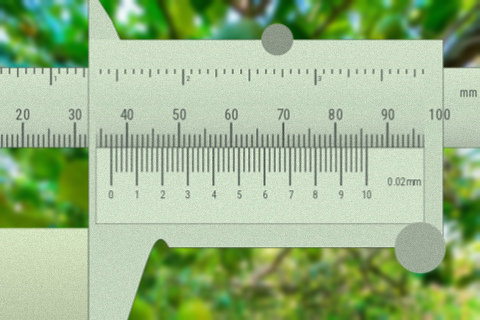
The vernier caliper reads 37.0 mm
